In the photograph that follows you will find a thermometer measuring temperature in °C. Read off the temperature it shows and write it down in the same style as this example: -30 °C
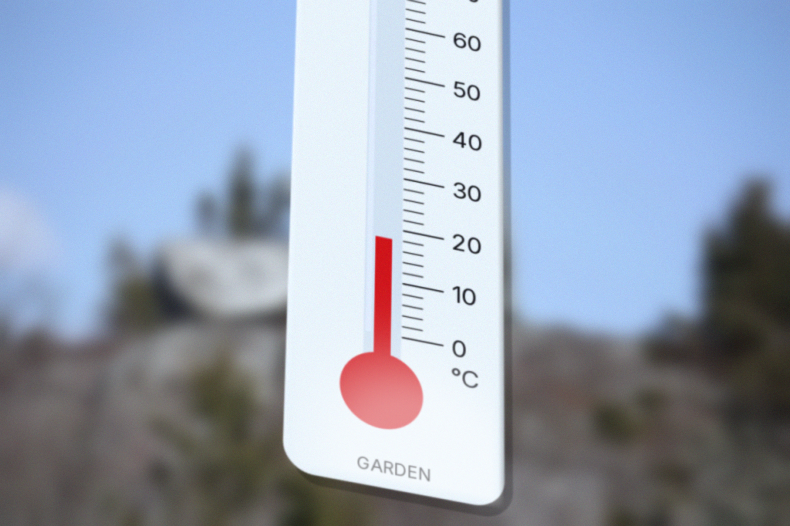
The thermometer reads 18 °C
